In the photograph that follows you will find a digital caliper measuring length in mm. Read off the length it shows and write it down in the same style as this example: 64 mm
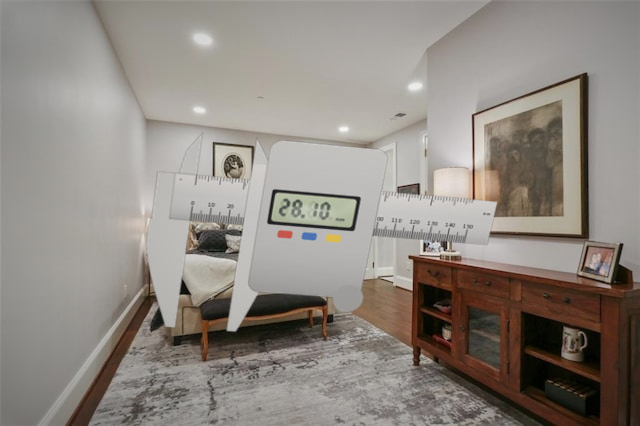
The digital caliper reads 28.10 mm
